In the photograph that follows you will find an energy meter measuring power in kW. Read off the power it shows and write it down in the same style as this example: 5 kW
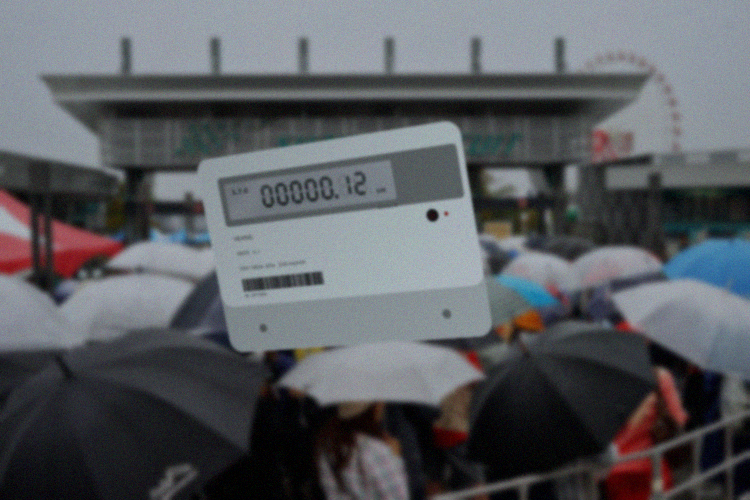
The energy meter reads 0.12 kW
